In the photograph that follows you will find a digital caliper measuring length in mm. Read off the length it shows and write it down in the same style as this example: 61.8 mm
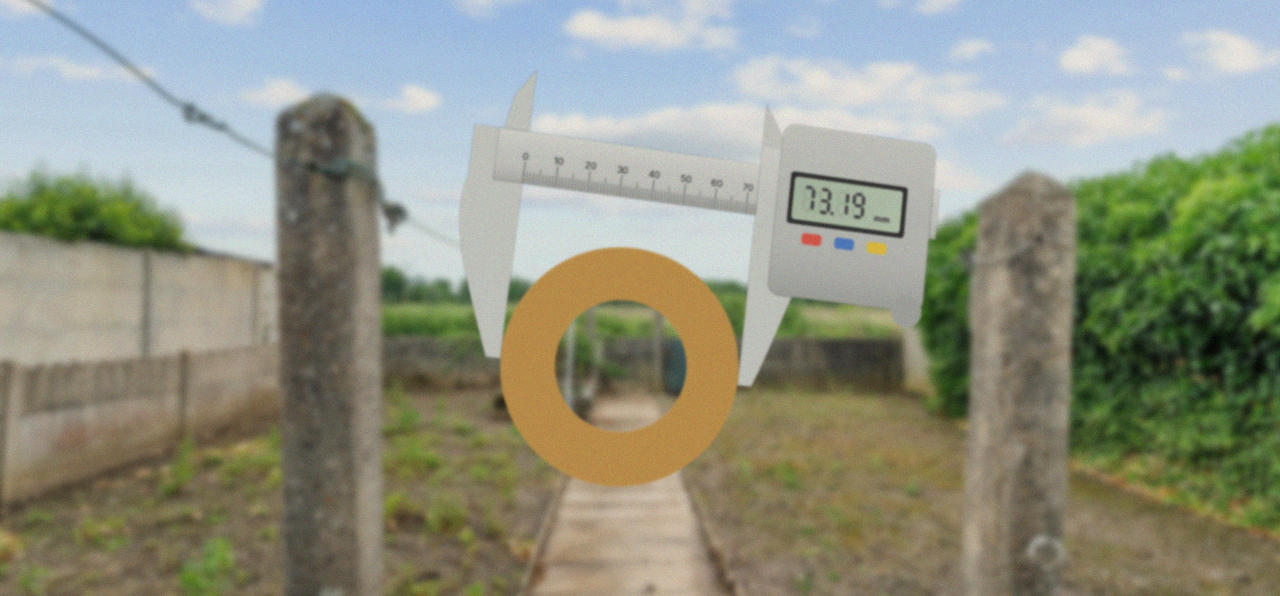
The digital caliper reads 73.19 mm
